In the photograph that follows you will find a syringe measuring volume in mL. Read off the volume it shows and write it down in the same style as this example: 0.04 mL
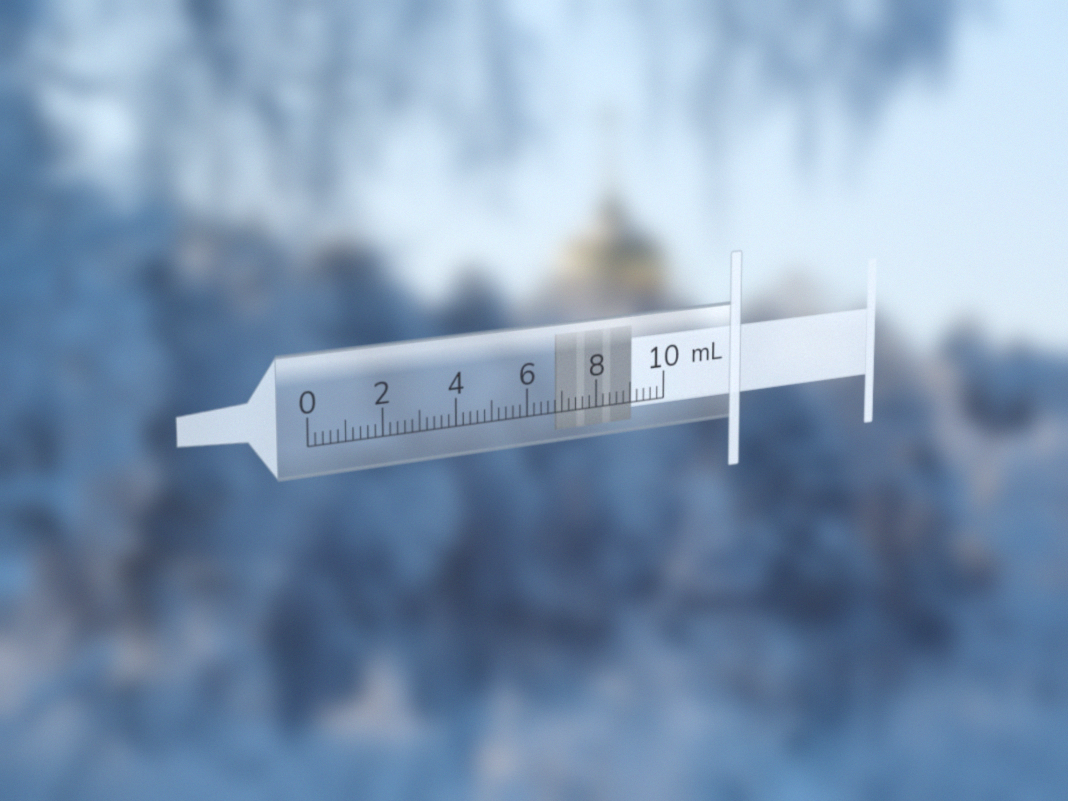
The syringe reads 6.8 mL
